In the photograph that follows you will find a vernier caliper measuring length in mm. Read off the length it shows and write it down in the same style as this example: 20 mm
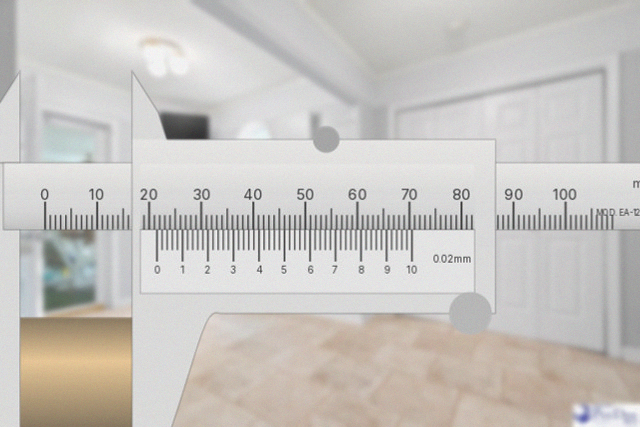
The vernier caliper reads 21.5 mm
